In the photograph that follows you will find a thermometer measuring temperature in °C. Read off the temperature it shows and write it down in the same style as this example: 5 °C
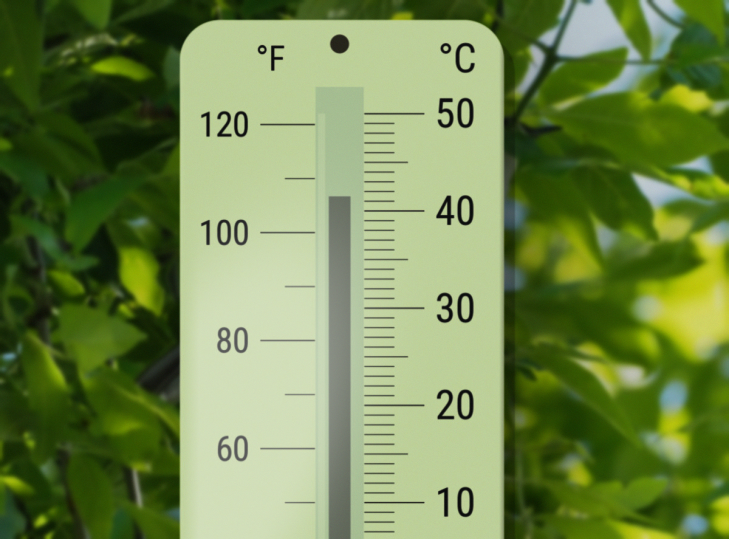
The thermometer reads 41.5 °C
